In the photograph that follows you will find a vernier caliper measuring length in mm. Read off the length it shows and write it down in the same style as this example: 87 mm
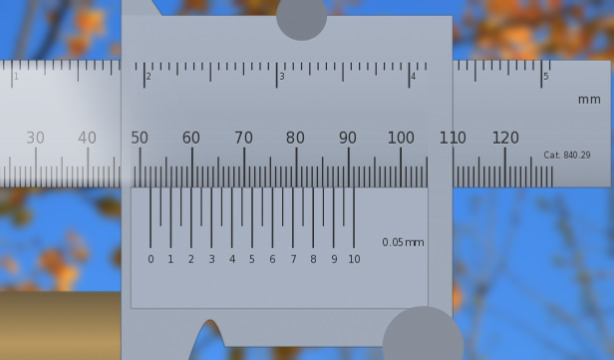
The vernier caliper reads 52.0 mm
